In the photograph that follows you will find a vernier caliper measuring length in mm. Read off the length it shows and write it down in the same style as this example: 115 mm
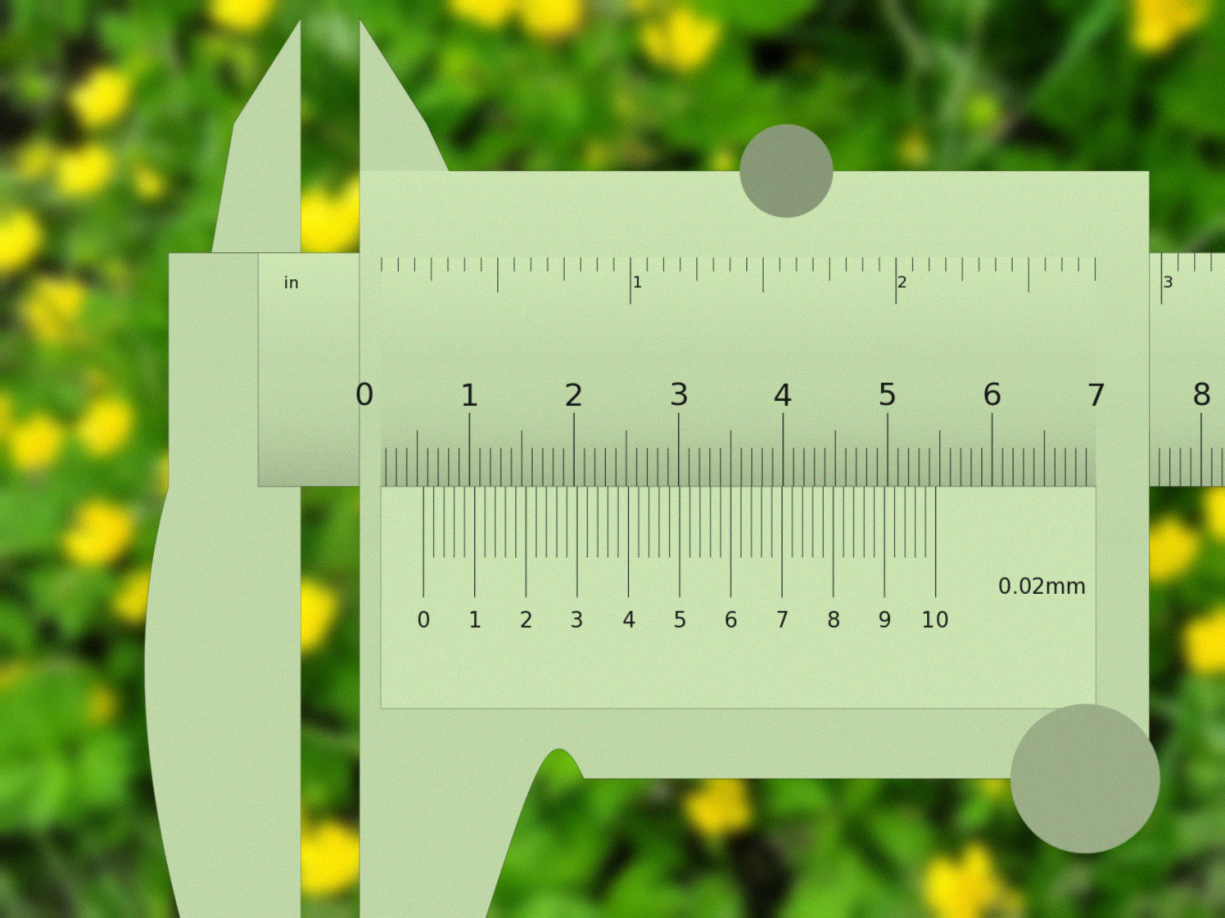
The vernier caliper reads 5.6 mm
